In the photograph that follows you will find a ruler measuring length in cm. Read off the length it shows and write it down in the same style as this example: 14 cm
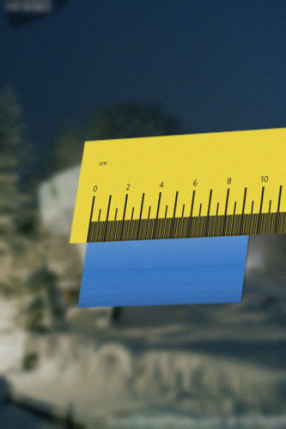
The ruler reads 9.5 cm
